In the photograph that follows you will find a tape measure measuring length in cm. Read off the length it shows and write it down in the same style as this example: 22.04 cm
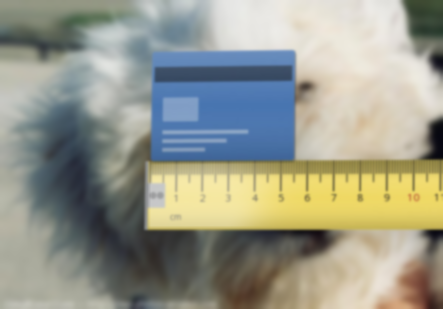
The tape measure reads 5.5 cm
